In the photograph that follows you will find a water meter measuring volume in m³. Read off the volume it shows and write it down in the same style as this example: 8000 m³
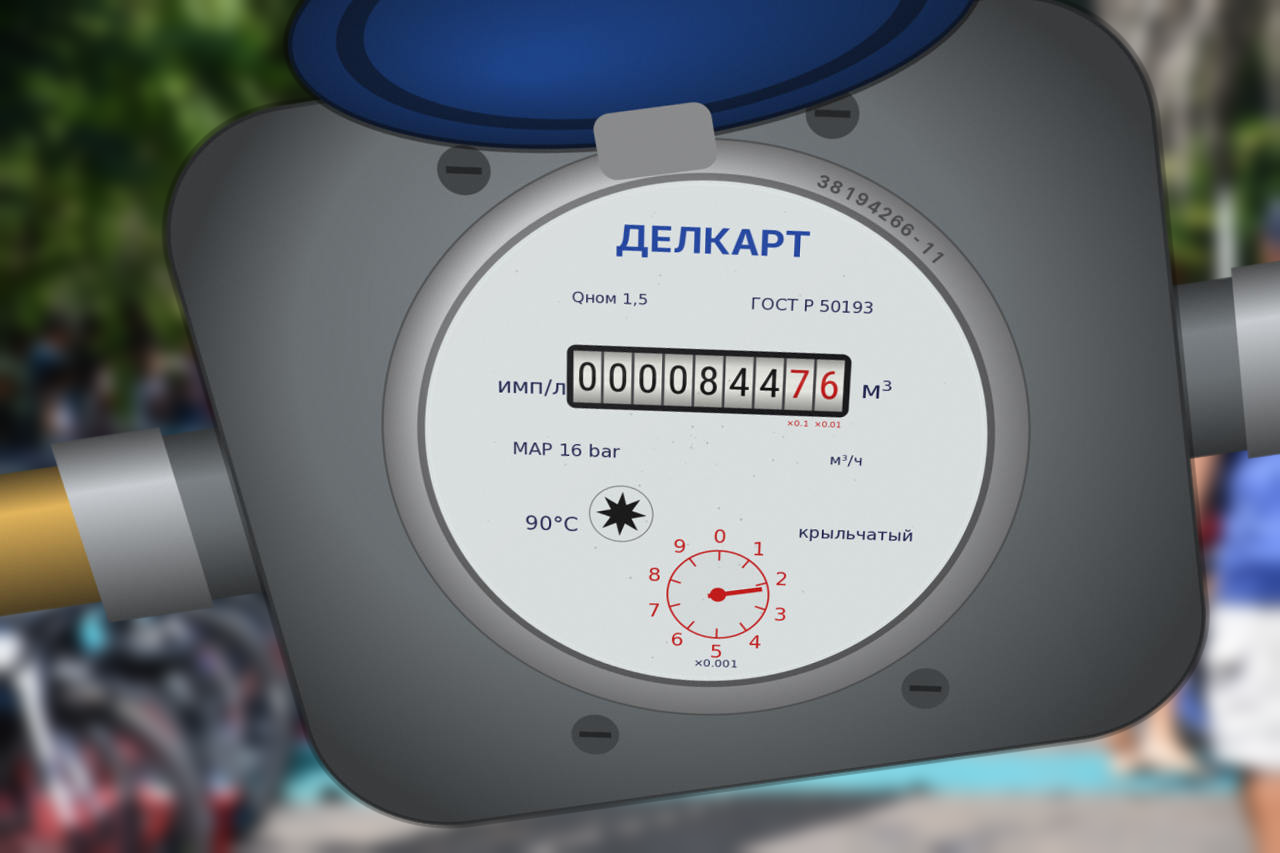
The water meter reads 844.762 m³
